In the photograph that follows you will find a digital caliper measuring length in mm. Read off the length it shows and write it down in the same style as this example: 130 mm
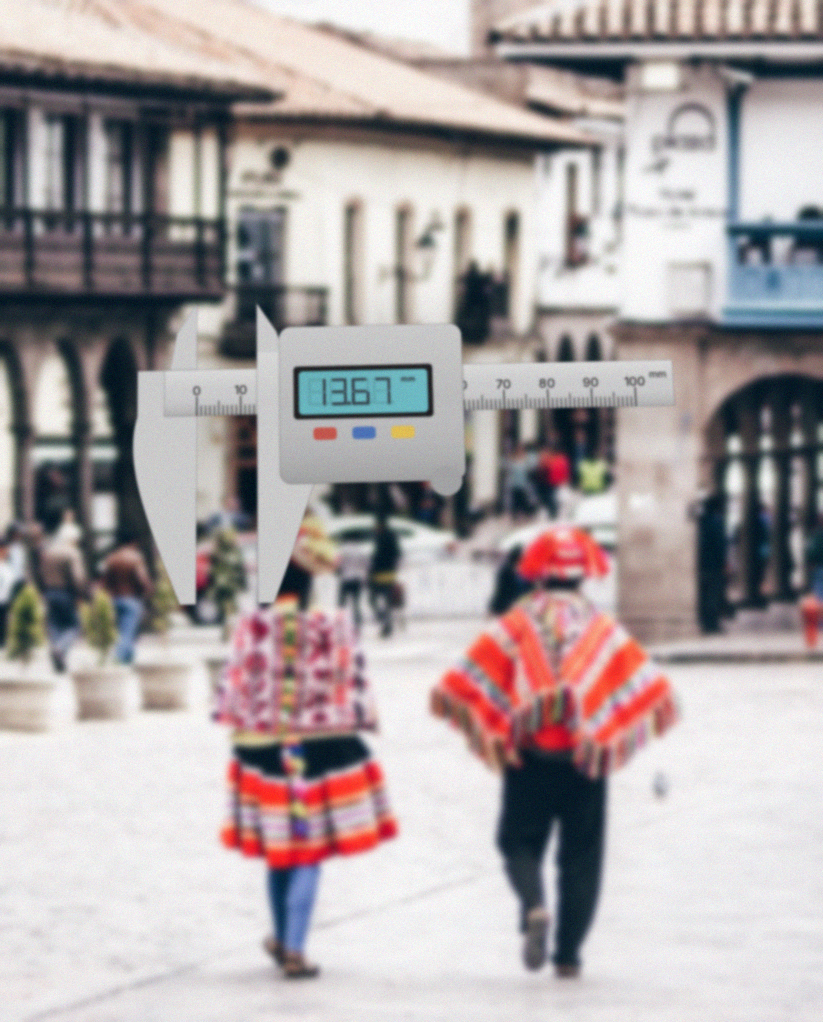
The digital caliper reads 13.67 mm
